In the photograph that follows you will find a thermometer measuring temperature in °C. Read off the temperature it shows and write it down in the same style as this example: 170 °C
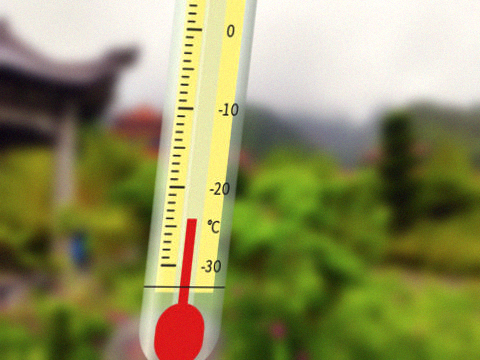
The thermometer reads -24 °C
